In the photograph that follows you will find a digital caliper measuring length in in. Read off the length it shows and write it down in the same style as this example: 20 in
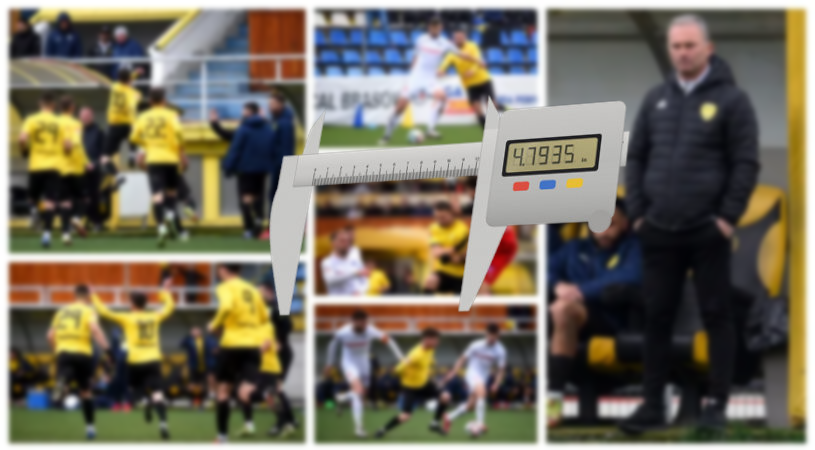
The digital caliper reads 4.7935 in
